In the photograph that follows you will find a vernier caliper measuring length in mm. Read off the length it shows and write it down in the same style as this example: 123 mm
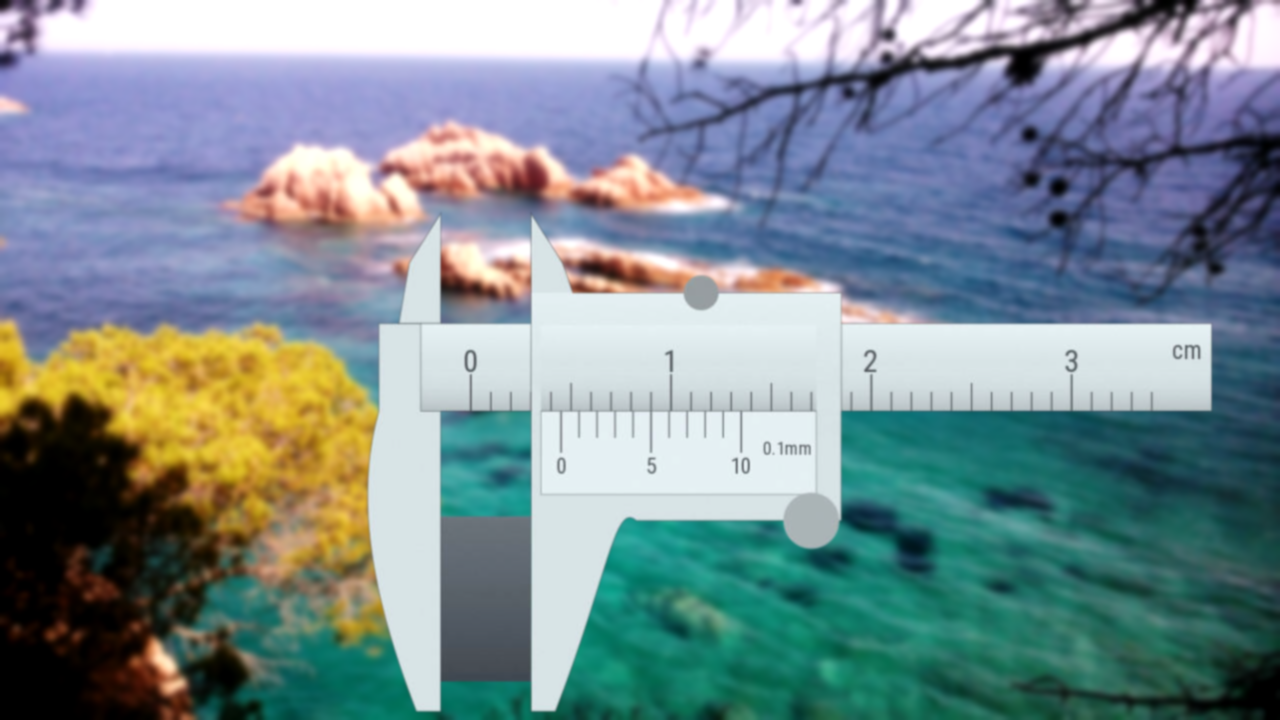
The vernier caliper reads 4.5 mm
